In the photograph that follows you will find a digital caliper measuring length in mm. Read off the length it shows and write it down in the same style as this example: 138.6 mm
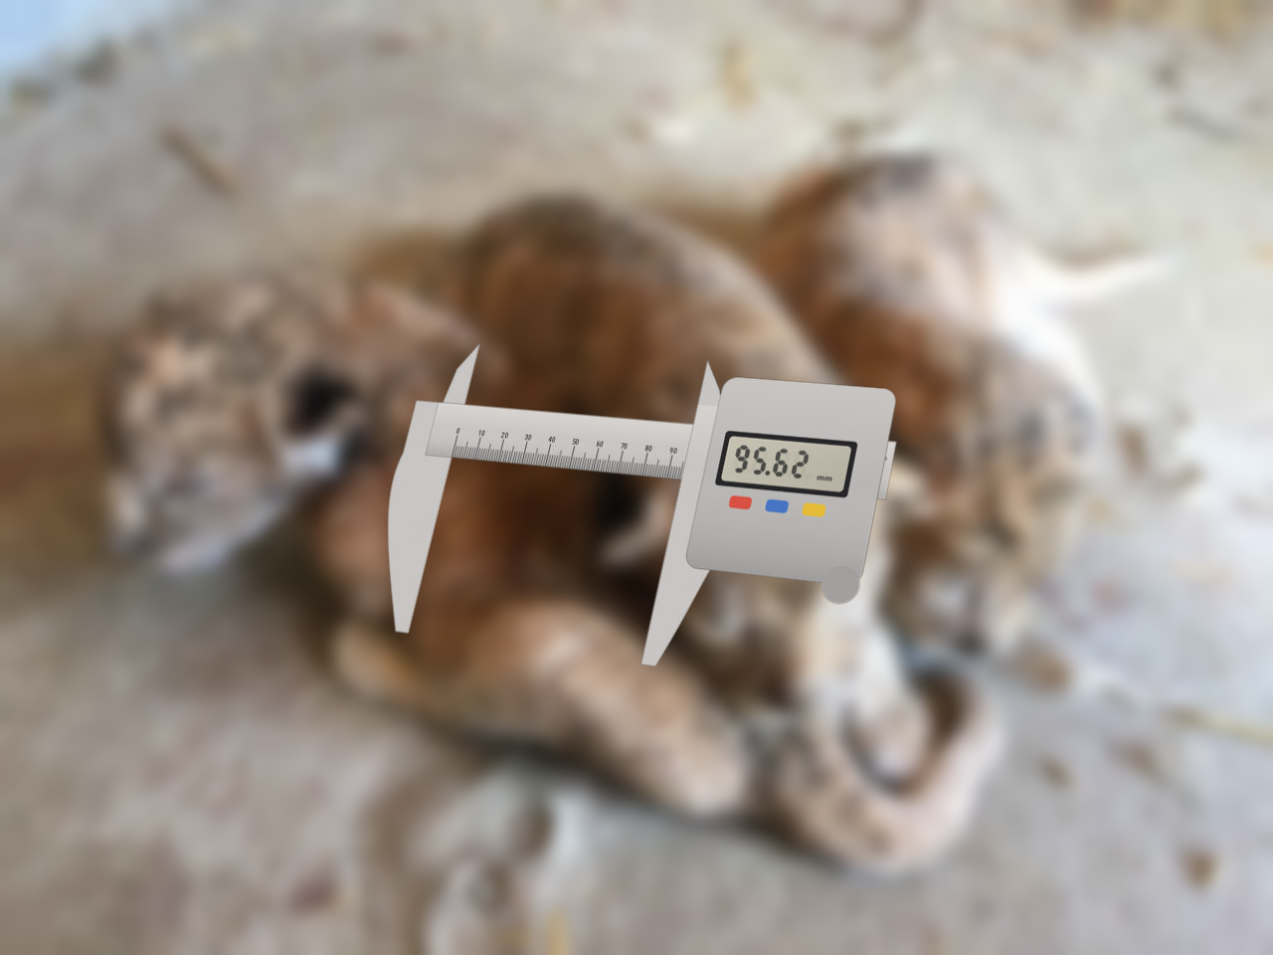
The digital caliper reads 95.62 mm
